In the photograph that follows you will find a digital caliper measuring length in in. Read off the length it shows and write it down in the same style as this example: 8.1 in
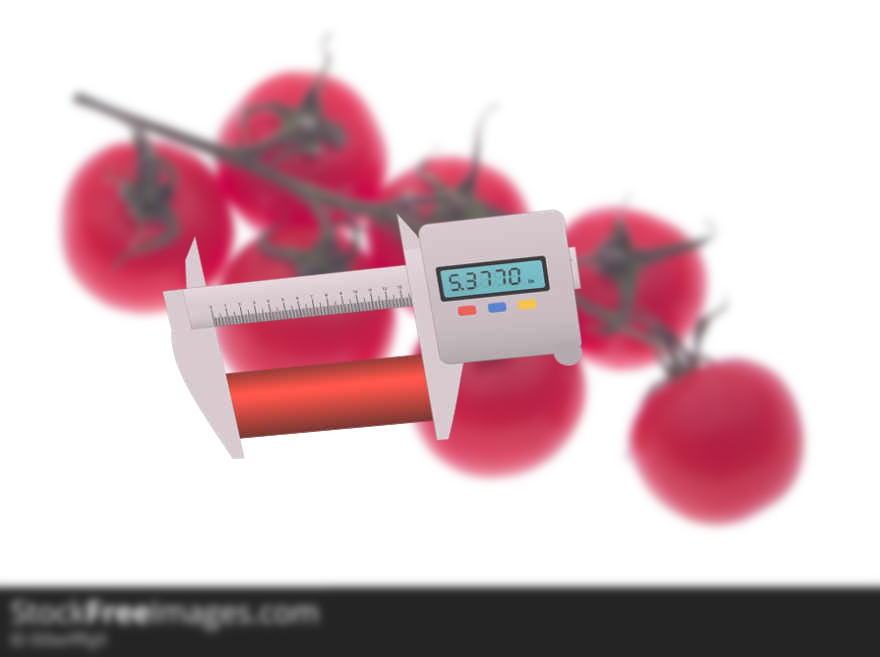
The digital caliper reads 5.3770 in
